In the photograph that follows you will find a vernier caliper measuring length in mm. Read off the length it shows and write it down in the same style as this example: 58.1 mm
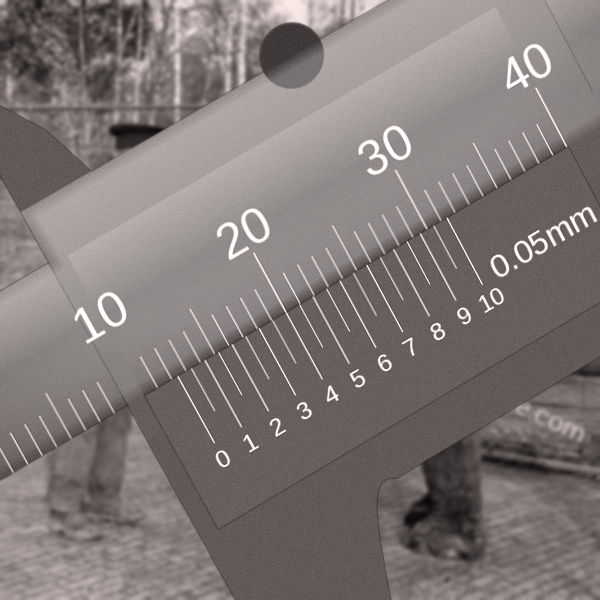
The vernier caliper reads 12.4 mm
